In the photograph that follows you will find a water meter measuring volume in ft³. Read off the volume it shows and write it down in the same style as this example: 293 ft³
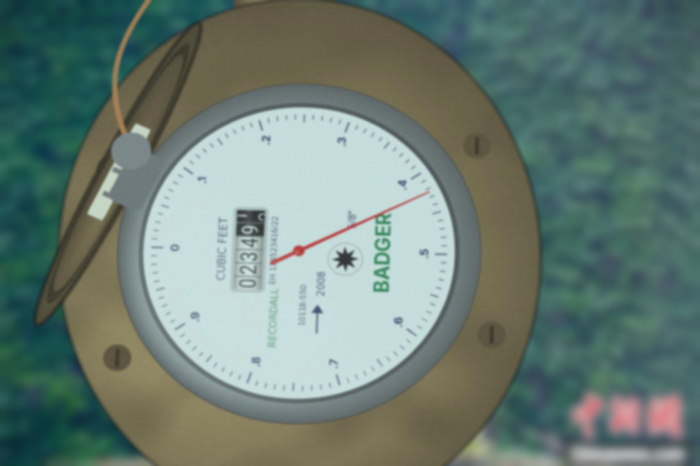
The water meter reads 23491.42 ft³
